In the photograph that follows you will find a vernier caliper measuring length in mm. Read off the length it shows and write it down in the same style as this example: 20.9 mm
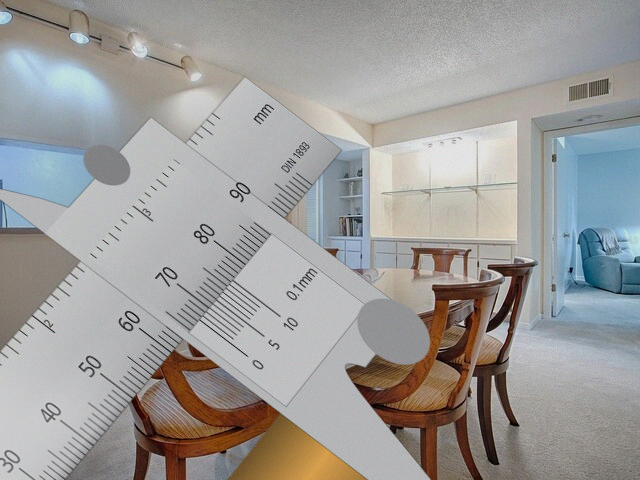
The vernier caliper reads 67.4 mm
